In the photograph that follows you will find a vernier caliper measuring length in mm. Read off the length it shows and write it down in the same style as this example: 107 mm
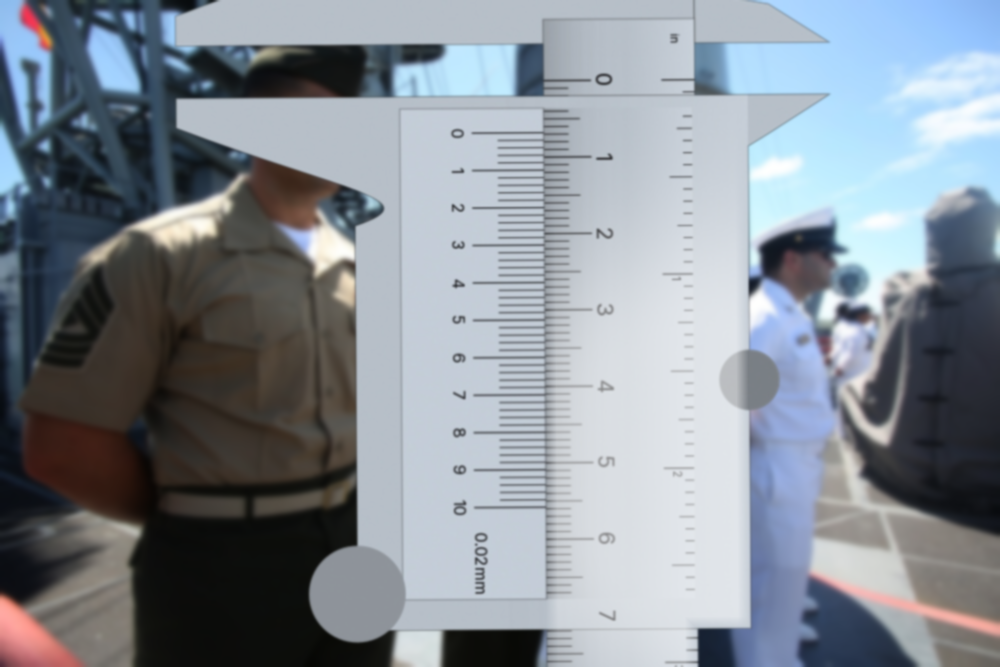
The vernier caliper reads 6.8 mm
